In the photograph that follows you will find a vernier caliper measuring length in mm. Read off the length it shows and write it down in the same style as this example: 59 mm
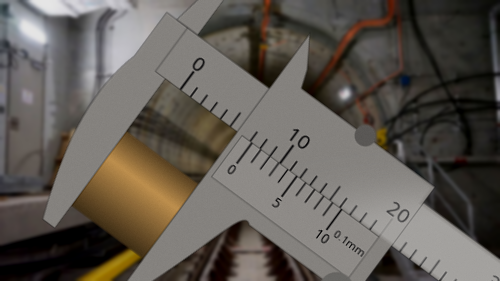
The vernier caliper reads 7.2 mm
